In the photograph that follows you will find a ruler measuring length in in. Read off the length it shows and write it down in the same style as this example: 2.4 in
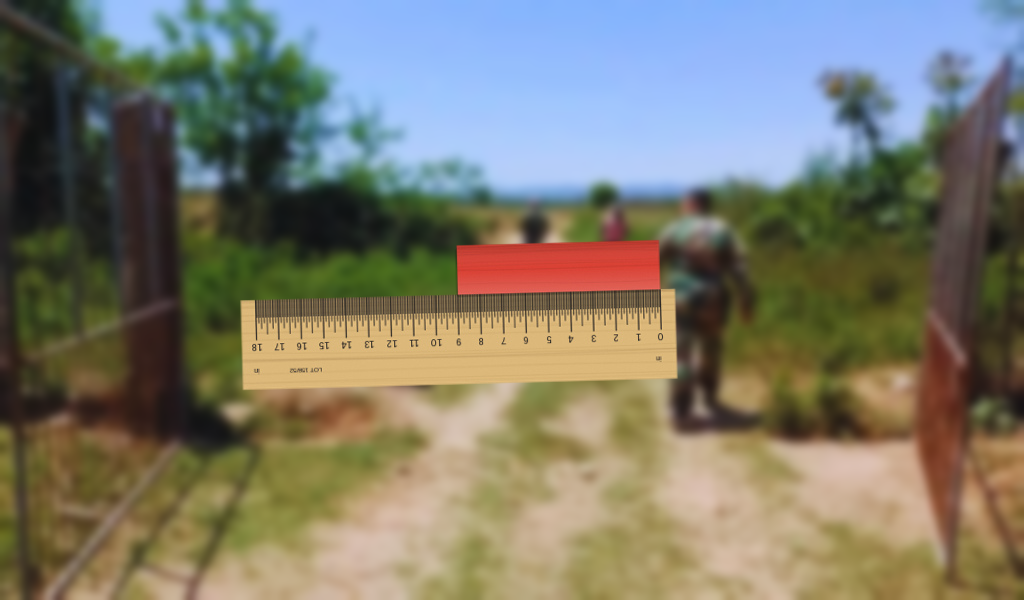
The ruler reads 9 in
